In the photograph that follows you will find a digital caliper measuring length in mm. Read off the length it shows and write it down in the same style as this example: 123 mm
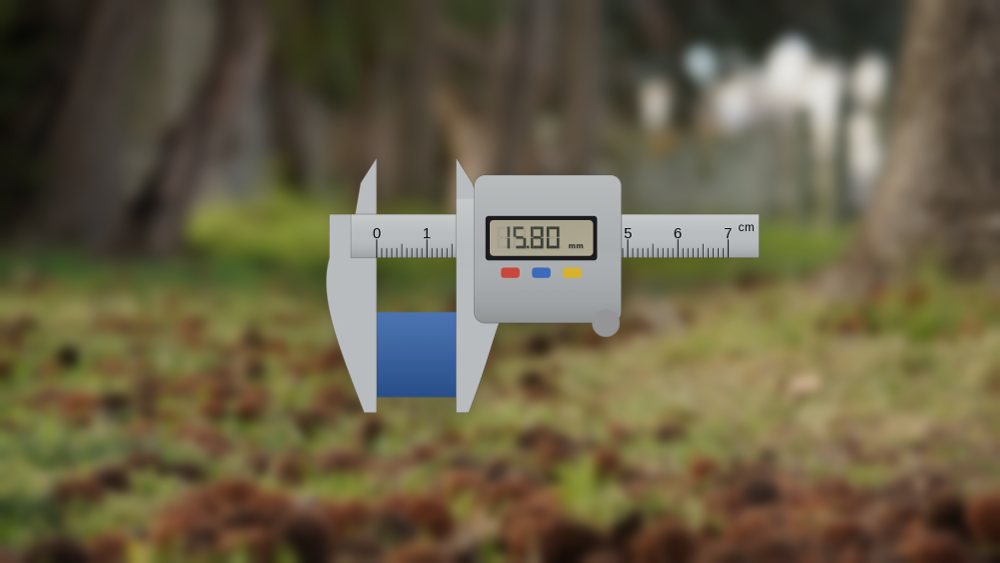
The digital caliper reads 15.80 mm
